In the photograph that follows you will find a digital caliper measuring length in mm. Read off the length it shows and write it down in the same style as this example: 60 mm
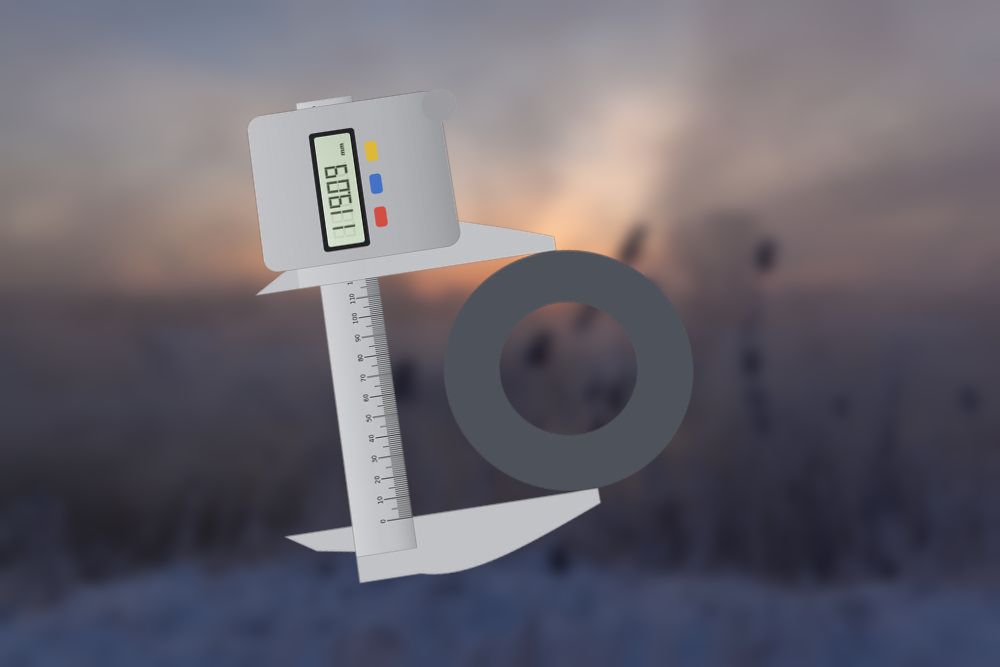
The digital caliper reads 119.09 mm
